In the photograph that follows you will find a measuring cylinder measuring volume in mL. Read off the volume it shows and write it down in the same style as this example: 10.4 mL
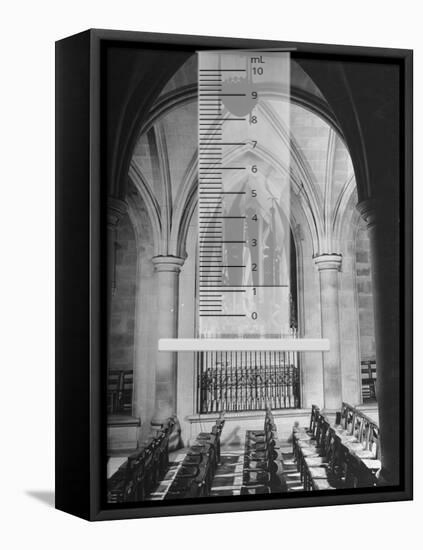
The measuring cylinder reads 1.2 mL
